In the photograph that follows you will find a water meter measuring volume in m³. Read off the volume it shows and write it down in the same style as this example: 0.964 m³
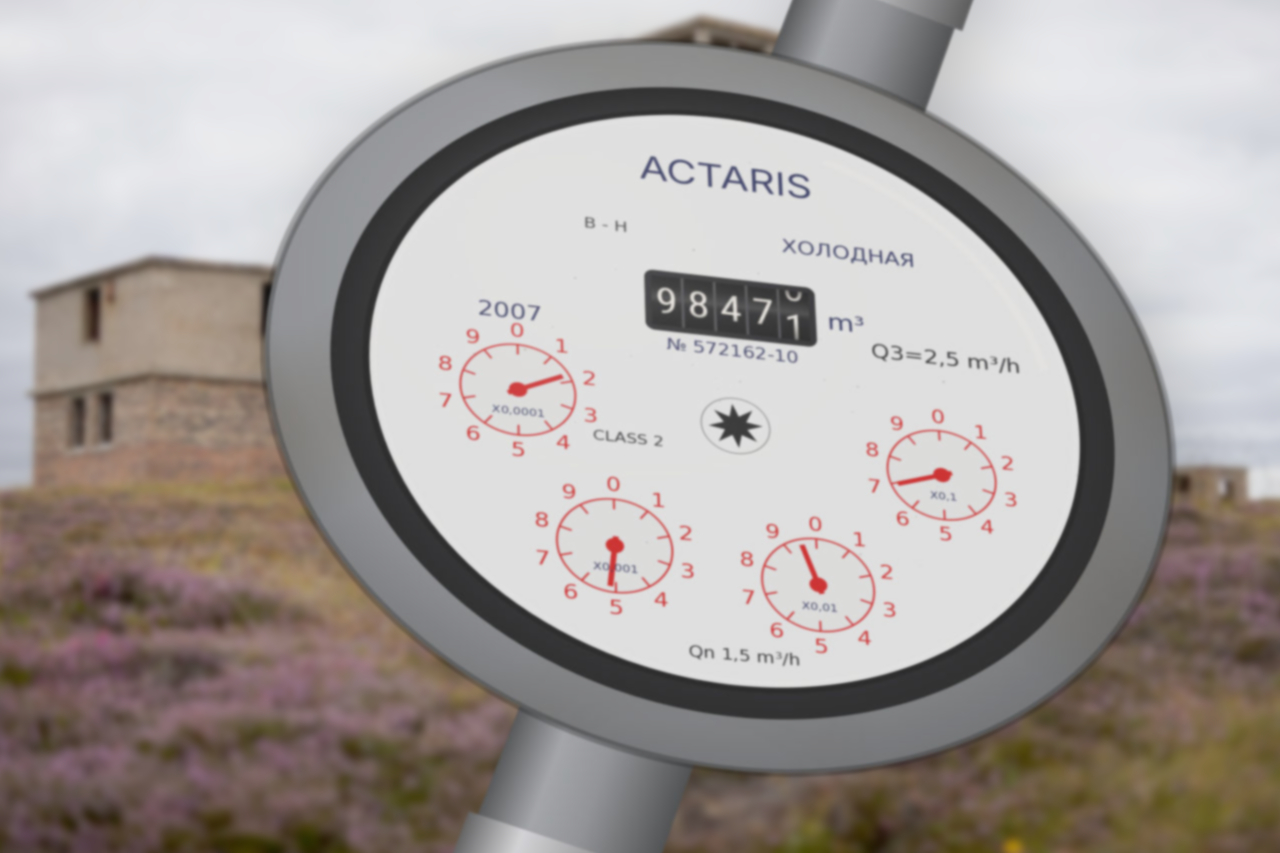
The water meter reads 98470.6951 m³
